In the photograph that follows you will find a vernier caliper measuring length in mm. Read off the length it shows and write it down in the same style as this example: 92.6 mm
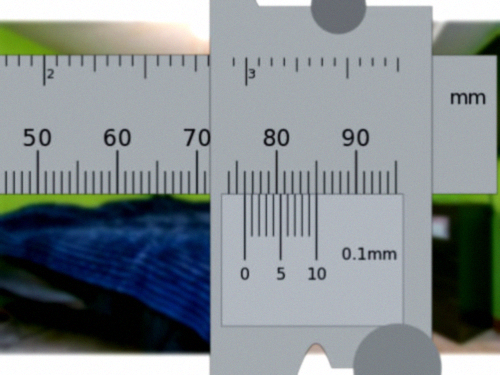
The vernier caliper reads 76.0 mm
